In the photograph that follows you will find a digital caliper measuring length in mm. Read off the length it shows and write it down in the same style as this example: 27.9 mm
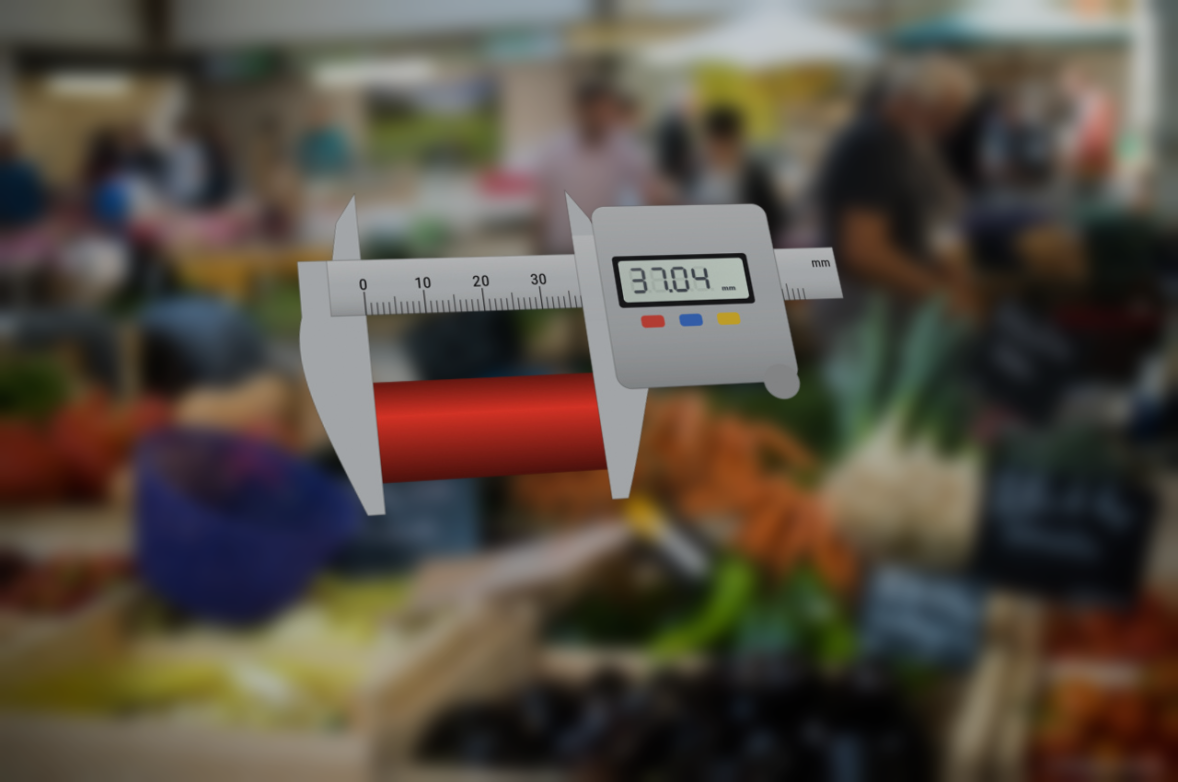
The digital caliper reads 37.04 mm
